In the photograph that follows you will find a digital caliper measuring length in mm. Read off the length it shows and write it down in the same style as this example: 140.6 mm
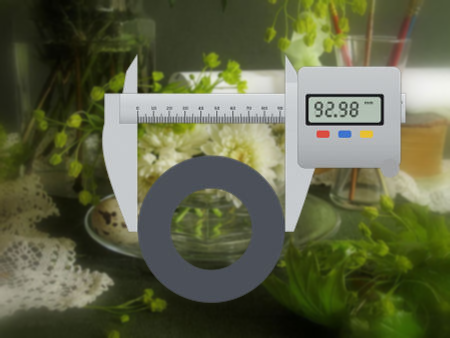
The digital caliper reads 92.98 mm
